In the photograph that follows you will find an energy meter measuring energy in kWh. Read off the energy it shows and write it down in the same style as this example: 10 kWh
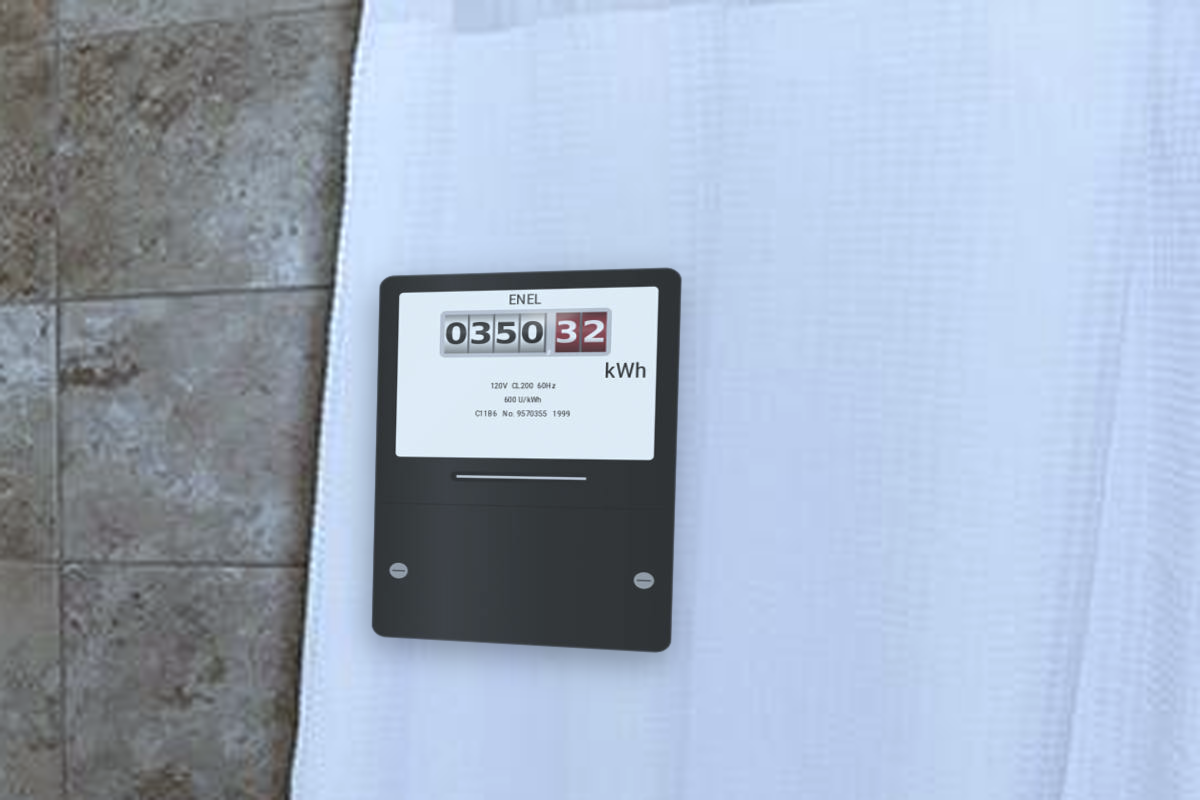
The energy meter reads 350.32 kWh
